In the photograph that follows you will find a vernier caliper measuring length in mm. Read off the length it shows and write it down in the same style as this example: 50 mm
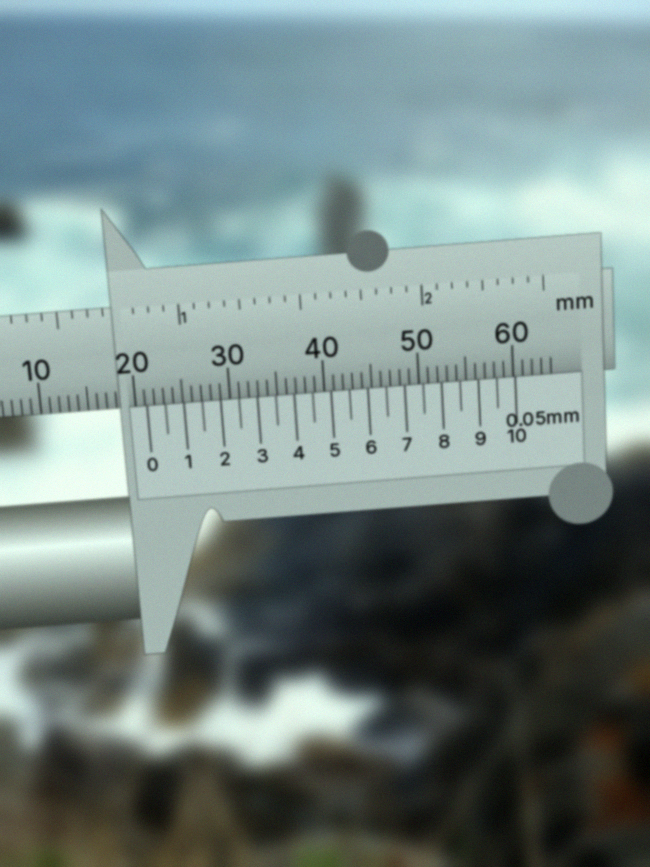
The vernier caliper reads 21.2 mm
